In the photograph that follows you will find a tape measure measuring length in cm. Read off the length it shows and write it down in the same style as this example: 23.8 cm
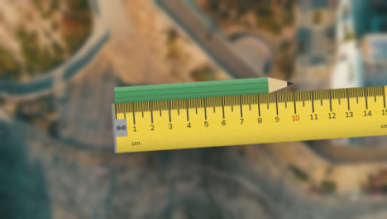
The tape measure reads 10 cm
